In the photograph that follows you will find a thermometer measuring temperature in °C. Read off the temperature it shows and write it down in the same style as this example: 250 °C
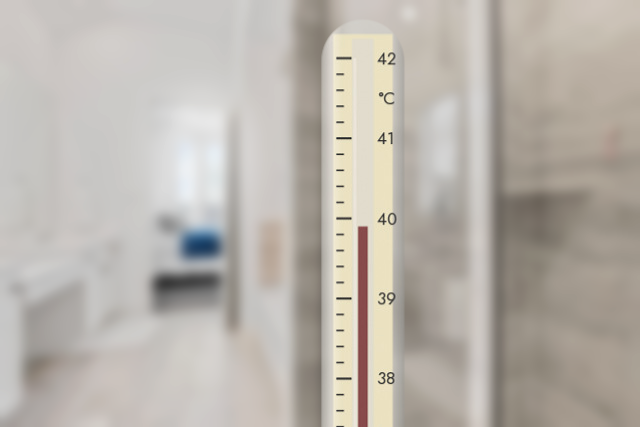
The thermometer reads 39.9 °C
